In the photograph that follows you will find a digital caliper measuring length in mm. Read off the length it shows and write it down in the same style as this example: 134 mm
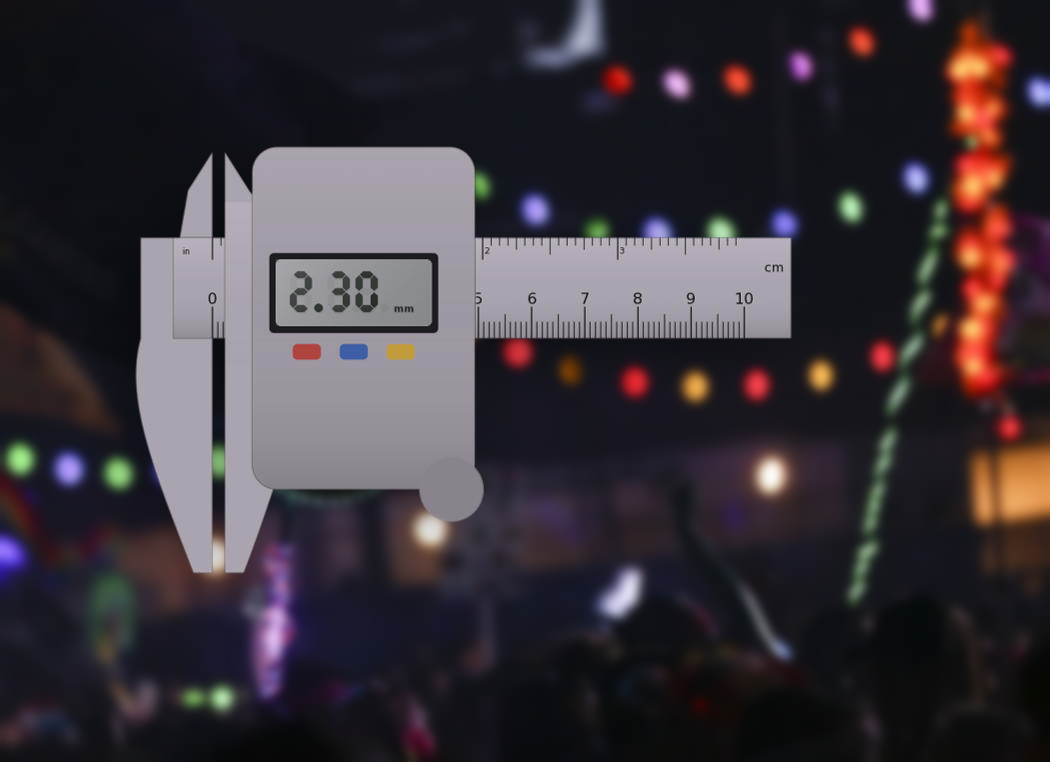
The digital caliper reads 2.30 mm
